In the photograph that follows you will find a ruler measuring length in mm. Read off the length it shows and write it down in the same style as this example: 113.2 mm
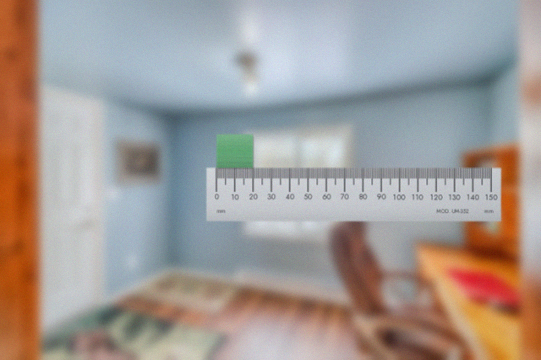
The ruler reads 20 mm
